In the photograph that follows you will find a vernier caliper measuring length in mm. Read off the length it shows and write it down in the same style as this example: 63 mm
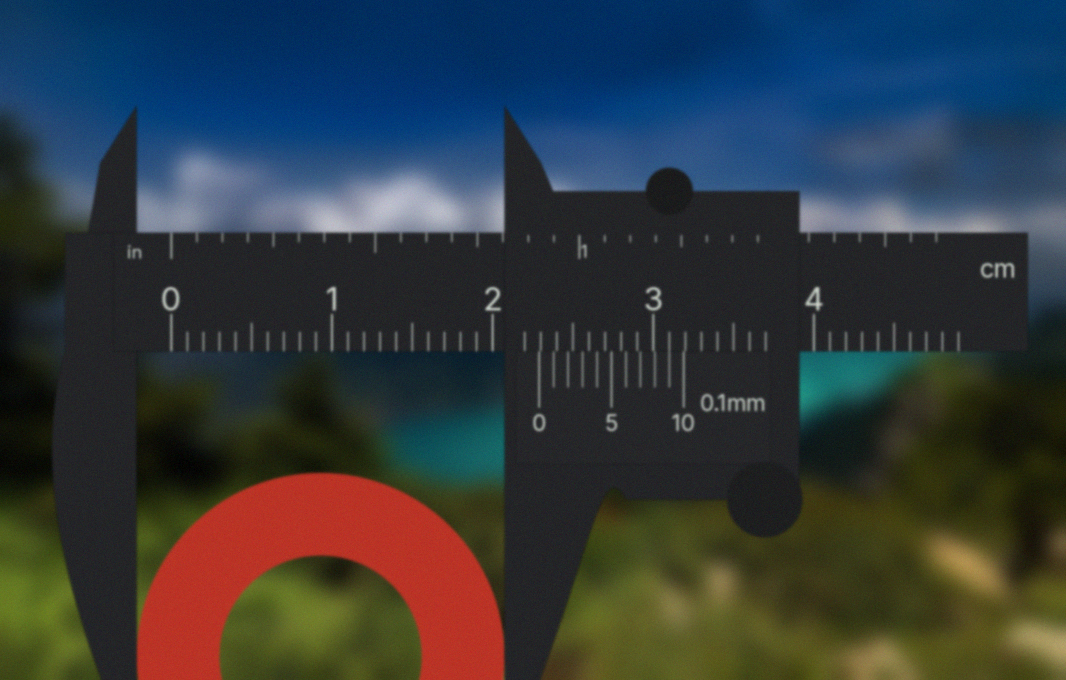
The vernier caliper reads 22.9 mm
